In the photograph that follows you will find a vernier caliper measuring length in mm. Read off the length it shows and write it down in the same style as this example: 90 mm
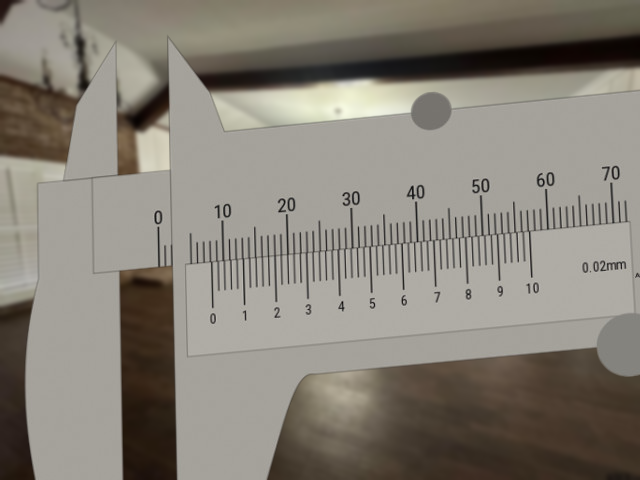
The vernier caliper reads 8.2 mm
